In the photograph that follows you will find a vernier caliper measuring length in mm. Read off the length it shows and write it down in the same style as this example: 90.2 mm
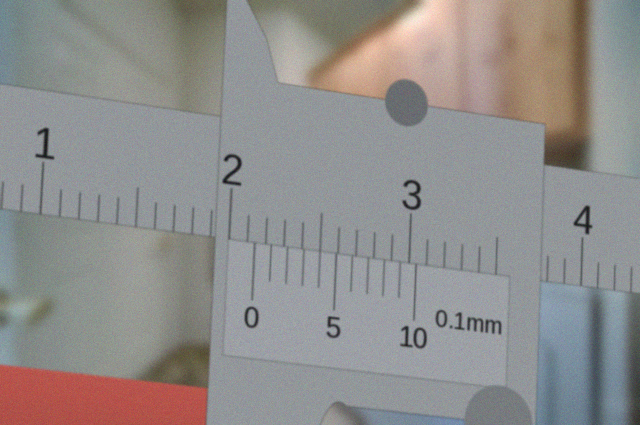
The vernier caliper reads 21.4 mm
